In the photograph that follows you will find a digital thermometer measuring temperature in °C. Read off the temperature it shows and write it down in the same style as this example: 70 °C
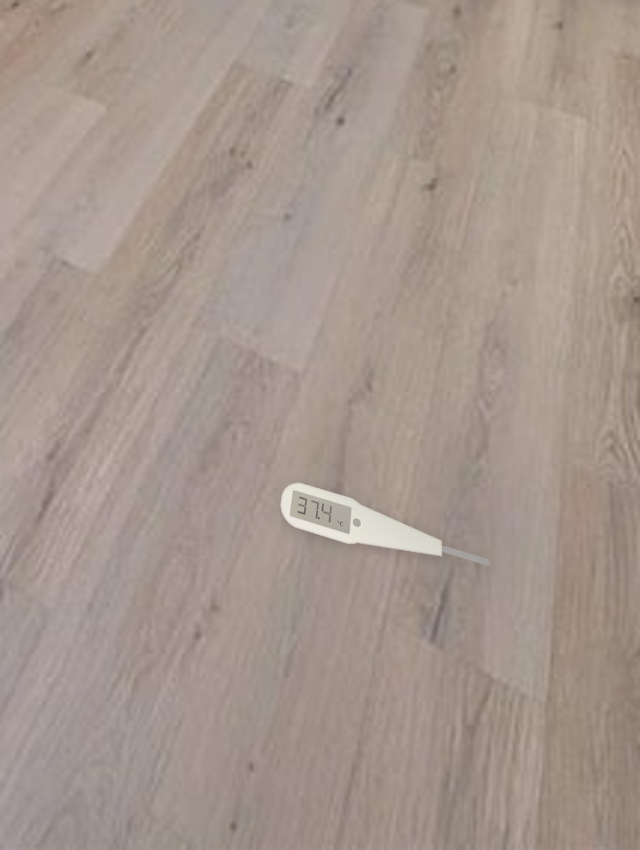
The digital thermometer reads 37.4 °C
